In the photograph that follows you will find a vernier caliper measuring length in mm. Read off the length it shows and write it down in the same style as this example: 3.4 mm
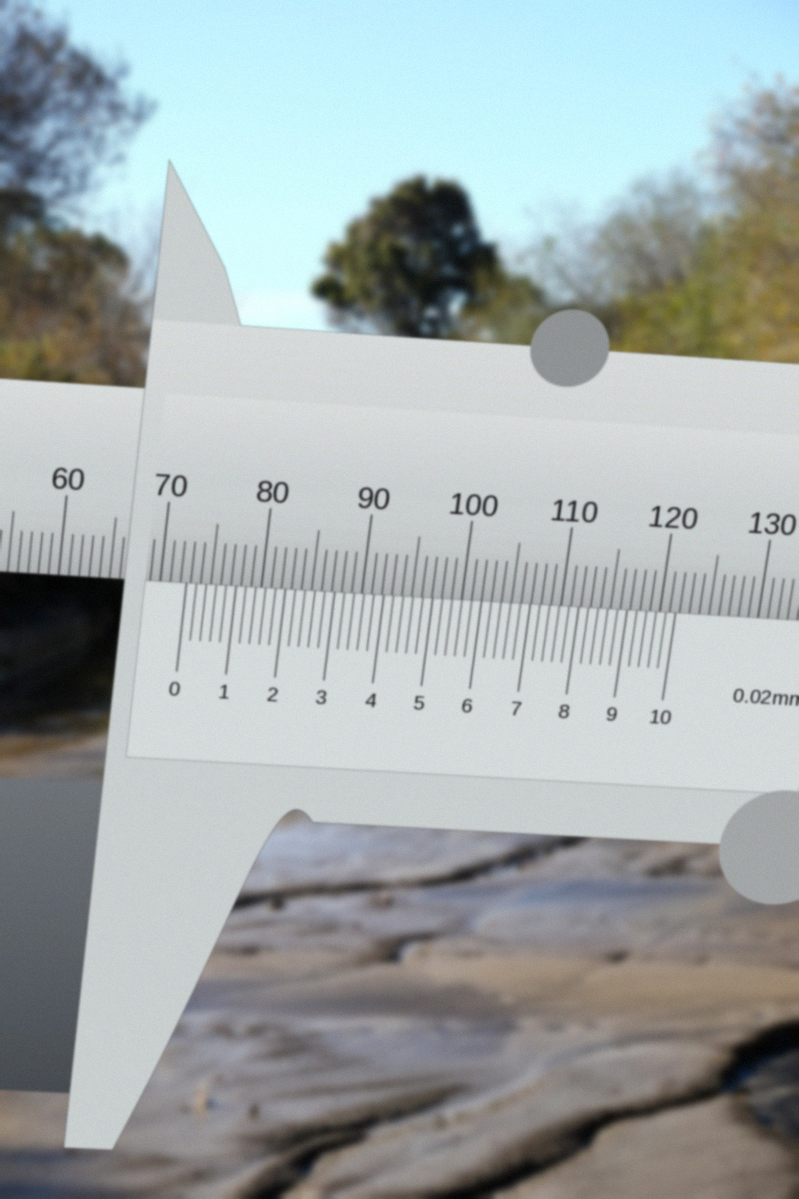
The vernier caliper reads 72.6 mm
